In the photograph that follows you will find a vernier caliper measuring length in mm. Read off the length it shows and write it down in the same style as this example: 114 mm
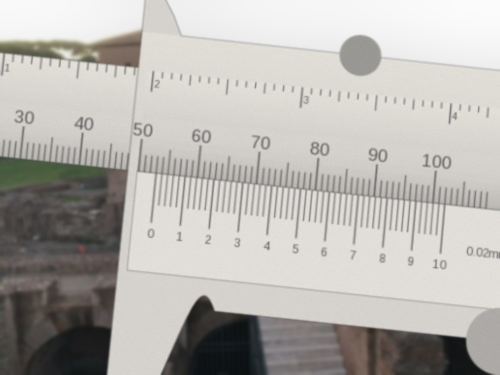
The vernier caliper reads 53.0 mm
